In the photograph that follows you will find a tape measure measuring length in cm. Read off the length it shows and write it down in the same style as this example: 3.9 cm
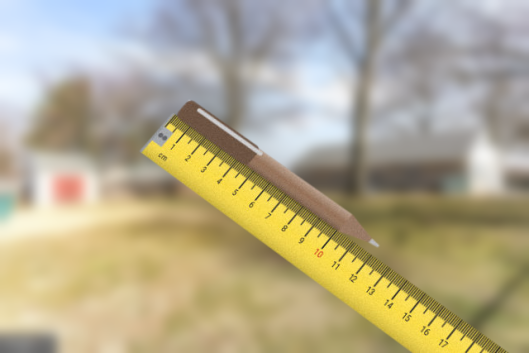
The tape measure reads 12 cm
